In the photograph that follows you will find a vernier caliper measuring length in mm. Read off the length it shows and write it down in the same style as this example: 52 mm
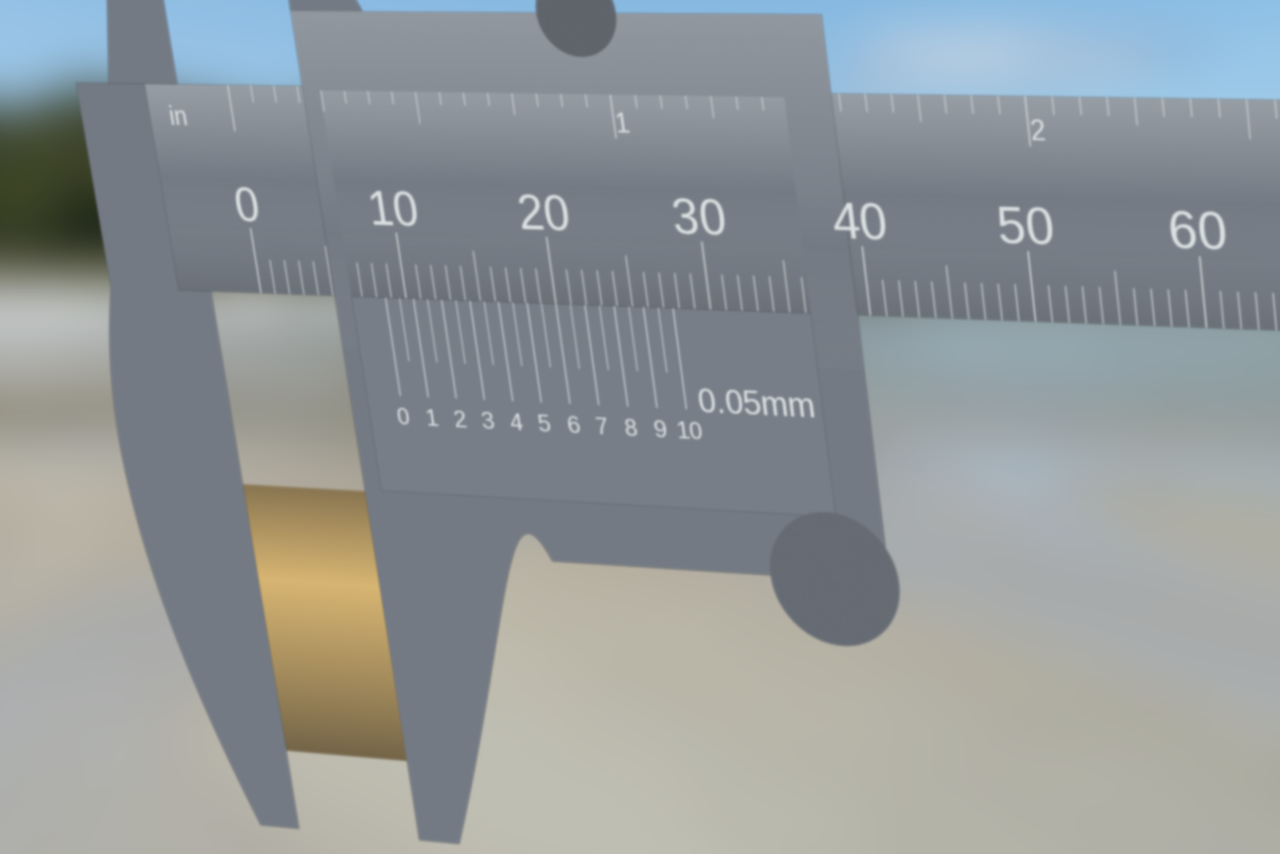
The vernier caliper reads 8.6 mm
